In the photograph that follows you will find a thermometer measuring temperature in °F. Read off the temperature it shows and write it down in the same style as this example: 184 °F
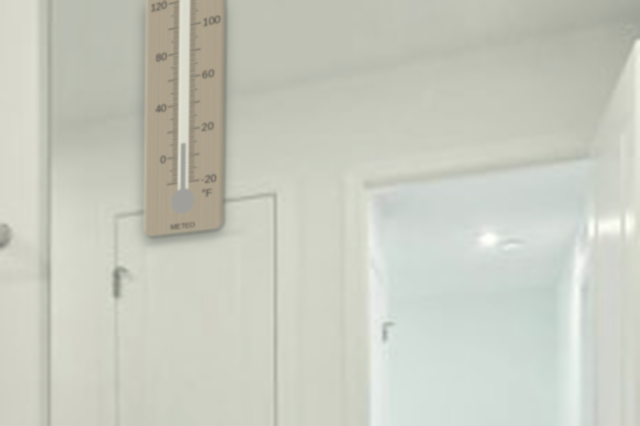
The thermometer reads 10 °F
